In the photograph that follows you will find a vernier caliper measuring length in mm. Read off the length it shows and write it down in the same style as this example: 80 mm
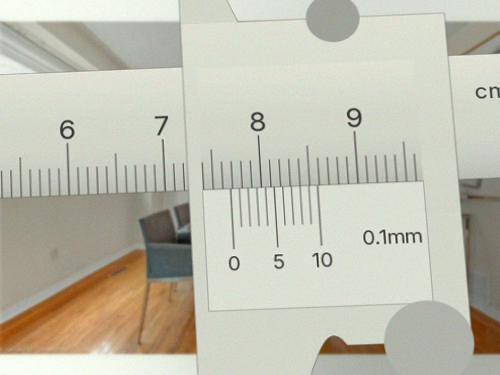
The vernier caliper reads 76.8 mm
